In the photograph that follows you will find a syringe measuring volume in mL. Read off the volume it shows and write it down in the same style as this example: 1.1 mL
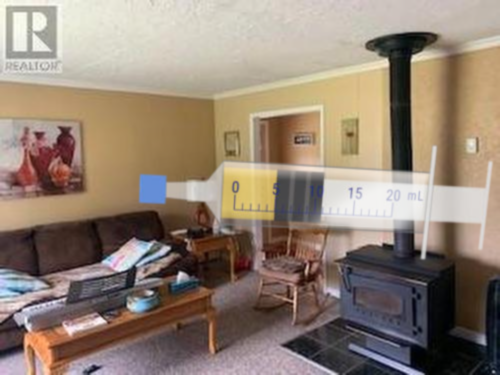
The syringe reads 5 mL
